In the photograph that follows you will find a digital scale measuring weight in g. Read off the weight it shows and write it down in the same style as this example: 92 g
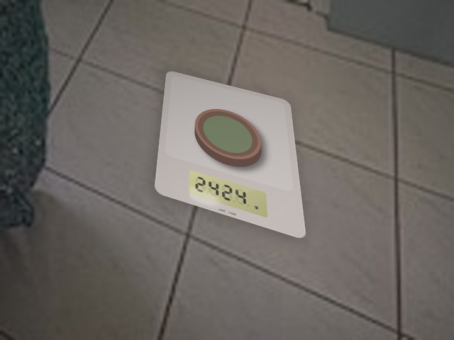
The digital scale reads 2424 g
